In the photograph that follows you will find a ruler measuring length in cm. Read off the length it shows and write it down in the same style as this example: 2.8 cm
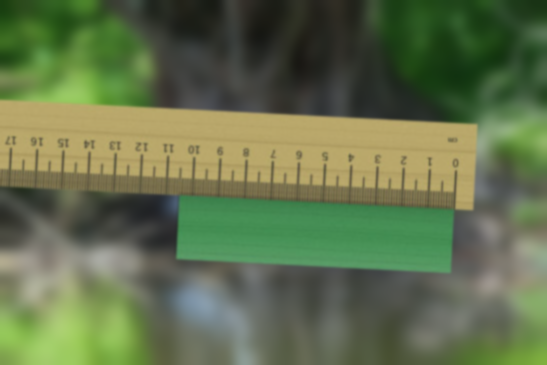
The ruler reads 10.5 cm
